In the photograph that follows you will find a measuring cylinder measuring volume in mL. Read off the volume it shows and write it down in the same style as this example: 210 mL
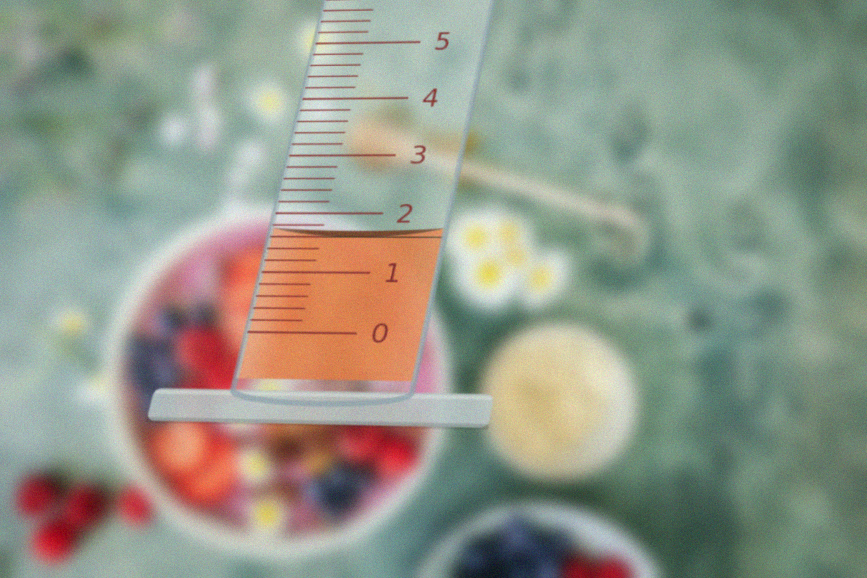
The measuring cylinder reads 1.6 mL
